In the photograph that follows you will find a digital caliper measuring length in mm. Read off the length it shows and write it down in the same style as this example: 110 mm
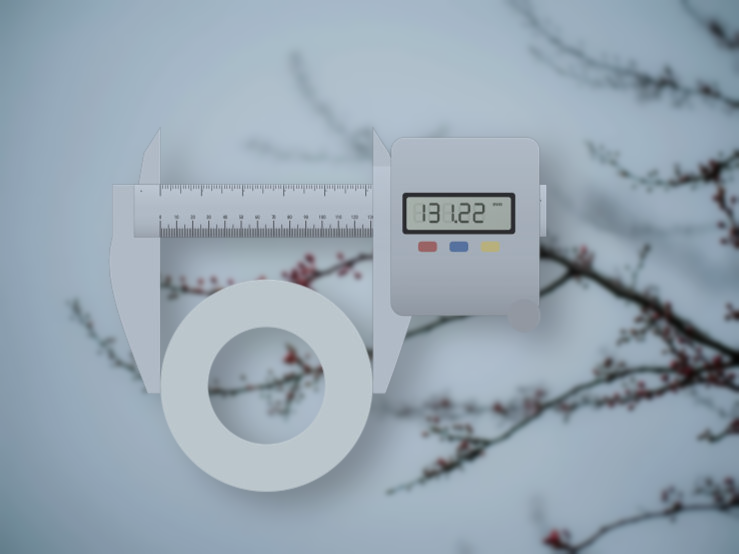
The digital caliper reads 131.22 mm
